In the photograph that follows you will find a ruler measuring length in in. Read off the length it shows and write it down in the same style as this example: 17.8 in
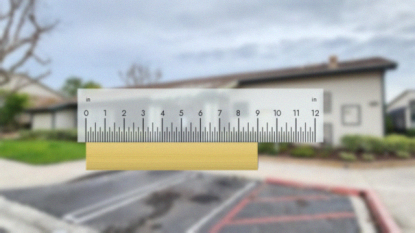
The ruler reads 9 in
